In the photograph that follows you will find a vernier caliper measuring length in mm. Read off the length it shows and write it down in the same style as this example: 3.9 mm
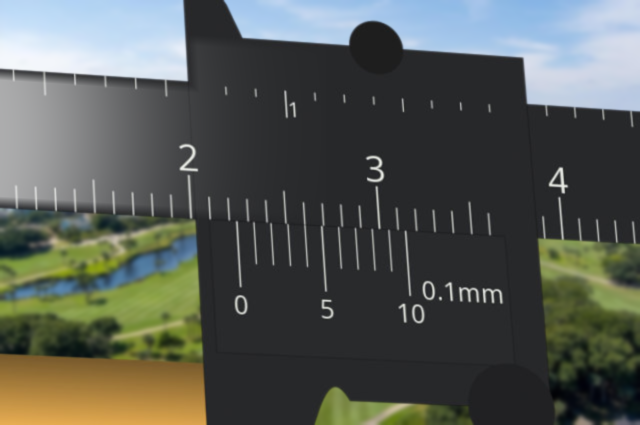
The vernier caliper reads 22.4 mm
